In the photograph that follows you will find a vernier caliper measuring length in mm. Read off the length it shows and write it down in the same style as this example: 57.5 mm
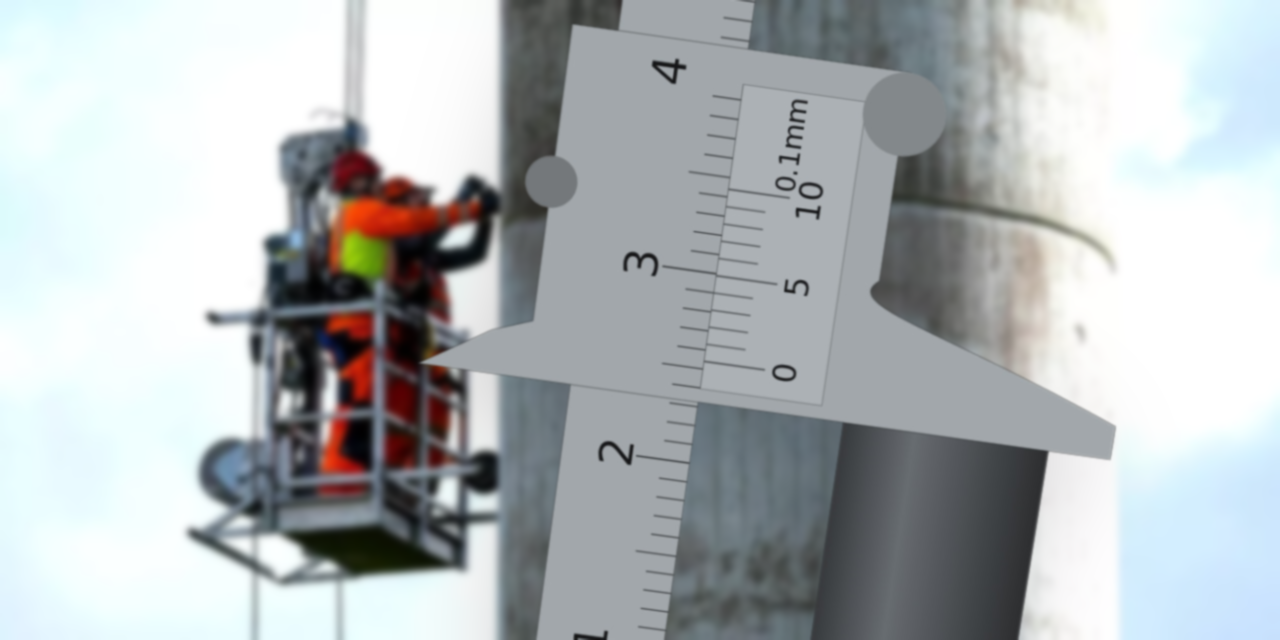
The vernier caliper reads 25.4 mm
